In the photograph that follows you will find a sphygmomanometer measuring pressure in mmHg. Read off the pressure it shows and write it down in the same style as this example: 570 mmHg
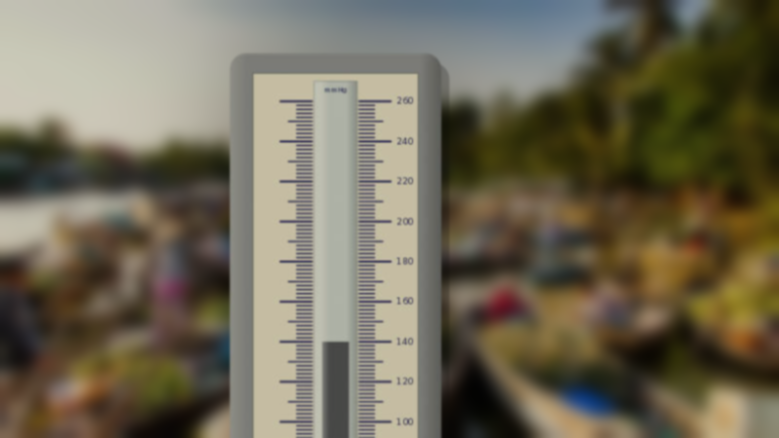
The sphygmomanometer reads 140 mmHg
